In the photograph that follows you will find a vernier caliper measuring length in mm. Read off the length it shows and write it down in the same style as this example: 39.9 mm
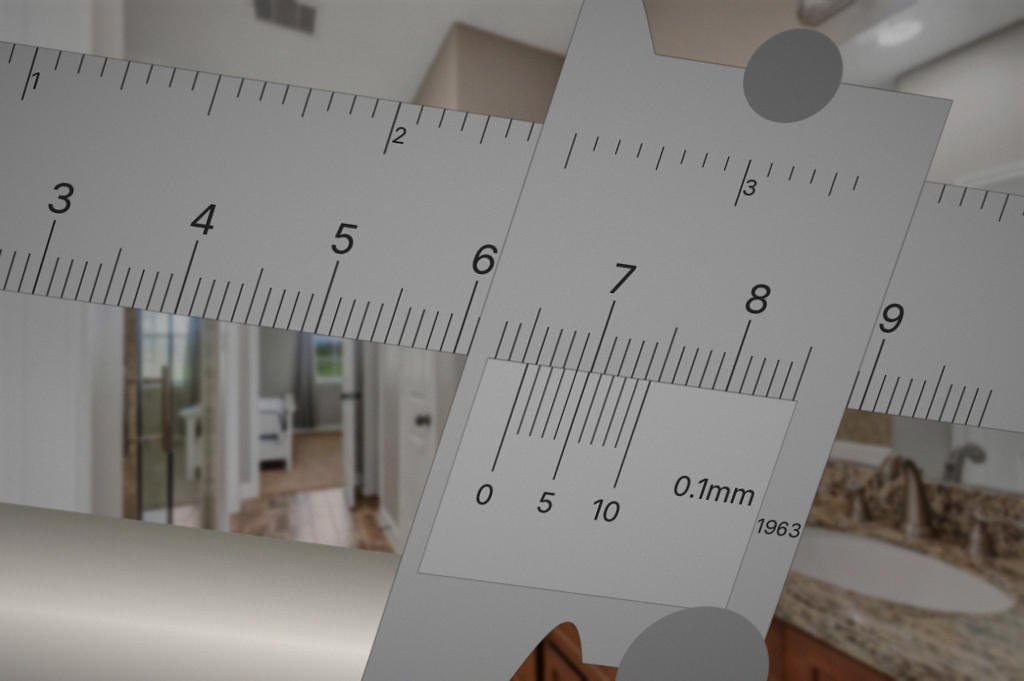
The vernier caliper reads 65.4 mm
